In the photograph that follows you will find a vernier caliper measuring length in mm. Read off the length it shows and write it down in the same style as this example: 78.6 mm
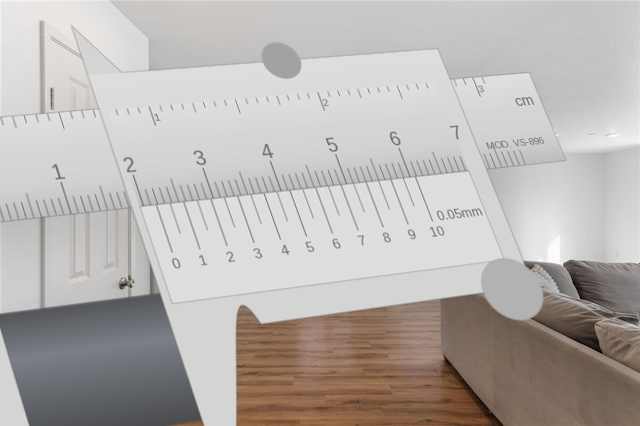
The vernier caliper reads 21.8 mm
